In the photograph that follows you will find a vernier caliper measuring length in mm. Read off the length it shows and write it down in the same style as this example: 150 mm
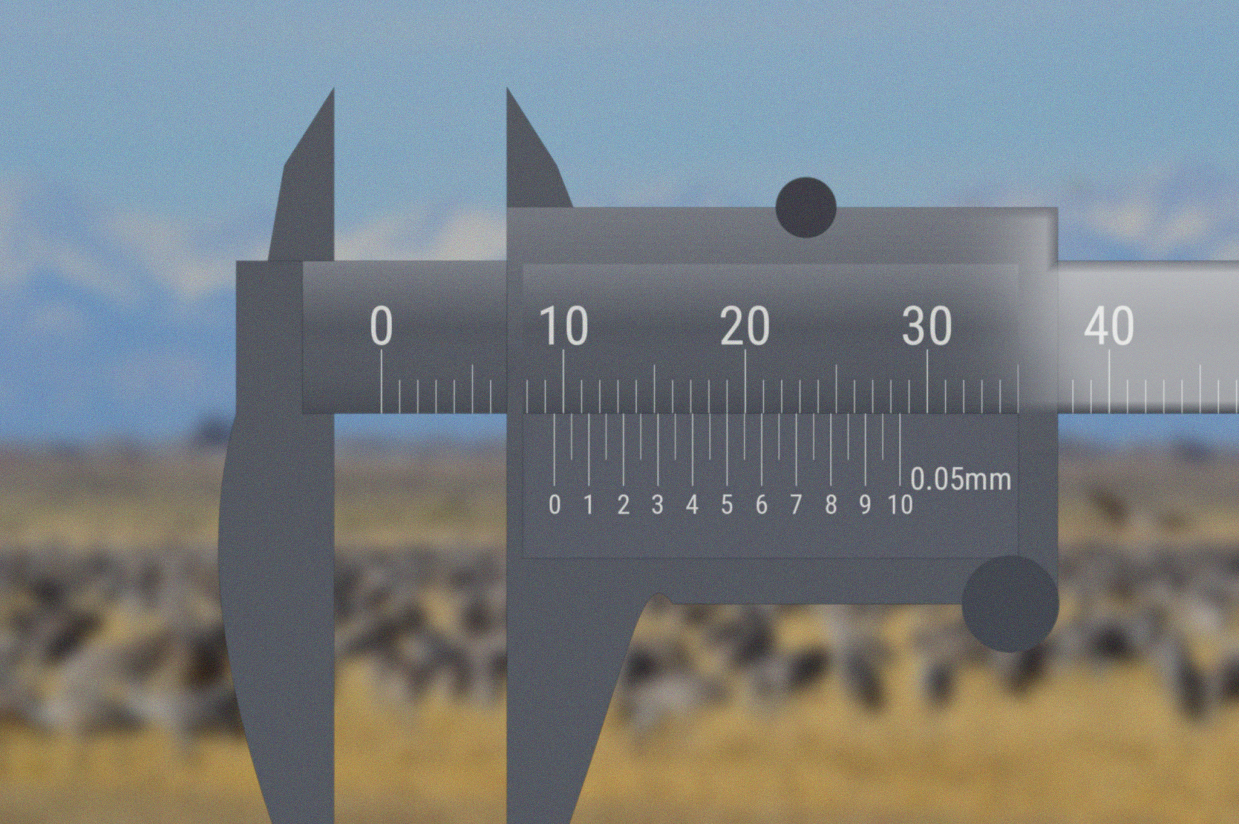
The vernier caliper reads 9.5 mm
